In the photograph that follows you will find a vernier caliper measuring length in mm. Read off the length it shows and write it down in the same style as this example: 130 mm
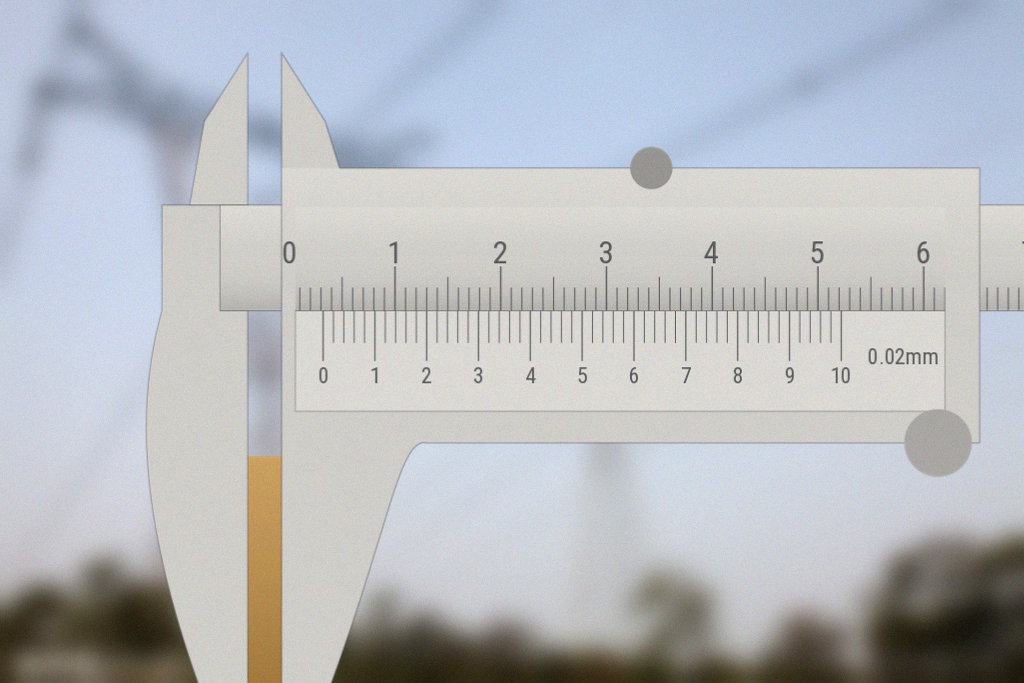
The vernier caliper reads 3.2 mm
